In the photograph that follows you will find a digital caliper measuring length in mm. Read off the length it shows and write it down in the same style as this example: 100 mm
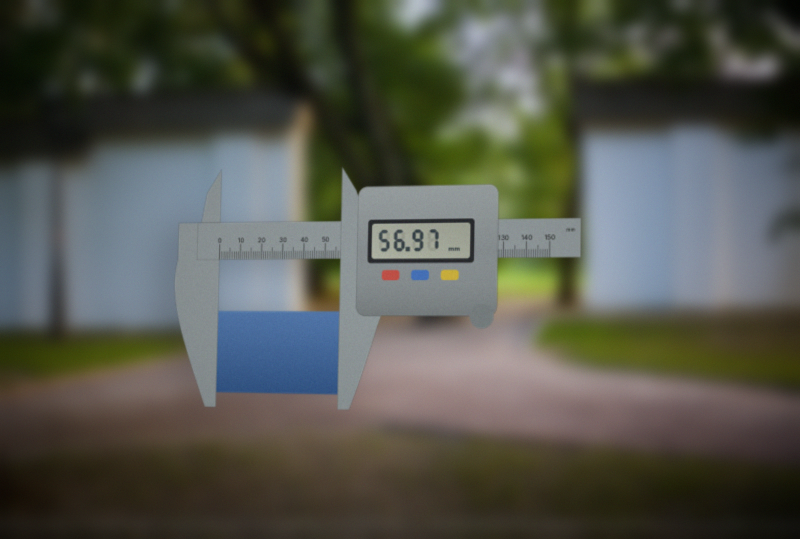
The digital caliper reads 56.97 mm
